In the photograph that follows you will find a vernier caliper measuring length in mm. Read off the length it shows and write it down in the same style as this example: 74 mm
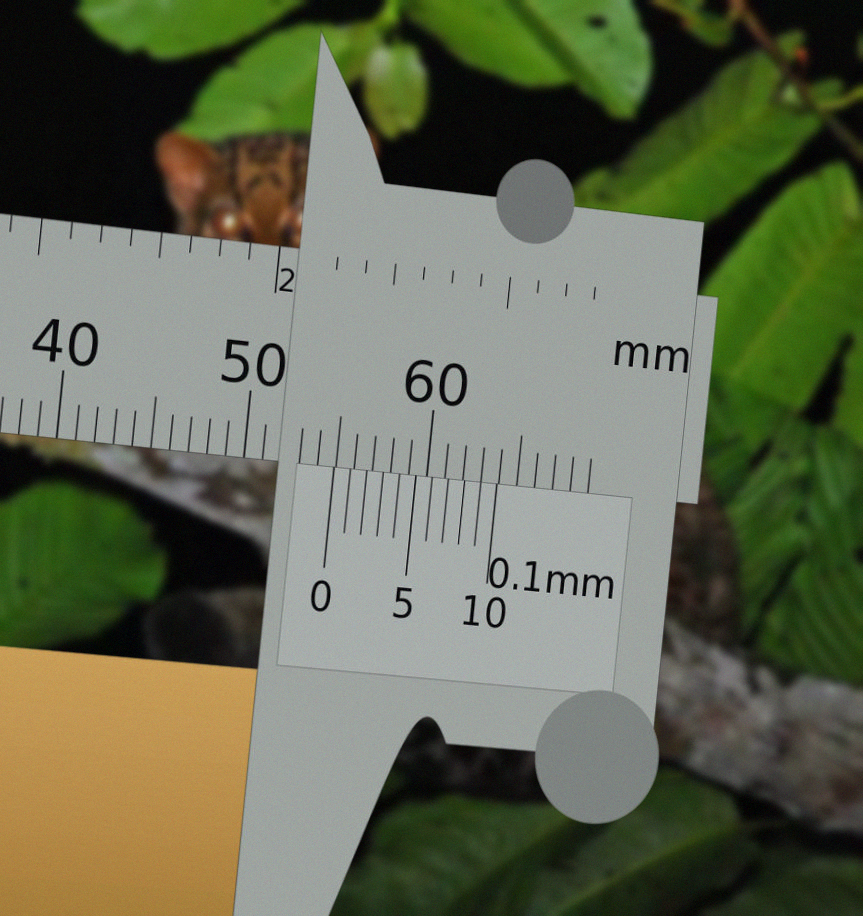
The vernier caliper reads 54.9 mm
